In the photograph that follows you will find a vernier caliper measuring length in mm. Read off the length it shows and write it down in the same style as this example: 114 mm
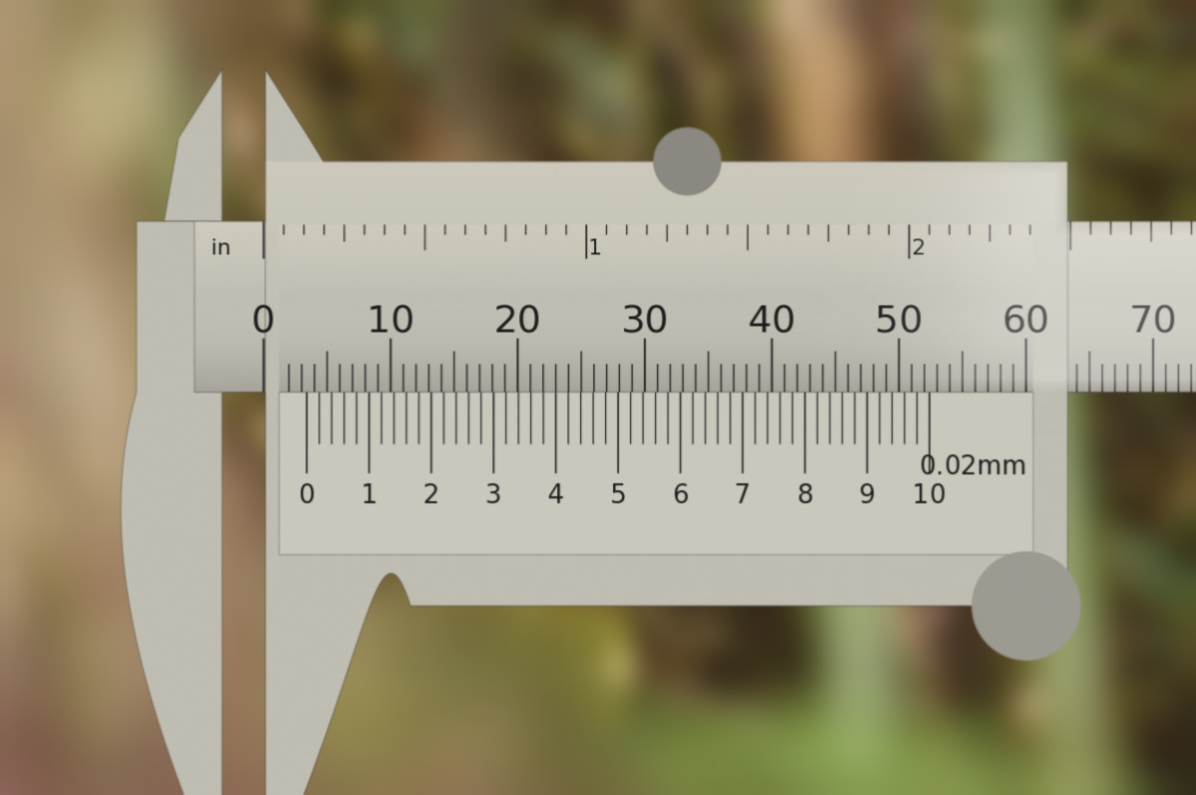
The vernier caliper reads 3.4 mm
